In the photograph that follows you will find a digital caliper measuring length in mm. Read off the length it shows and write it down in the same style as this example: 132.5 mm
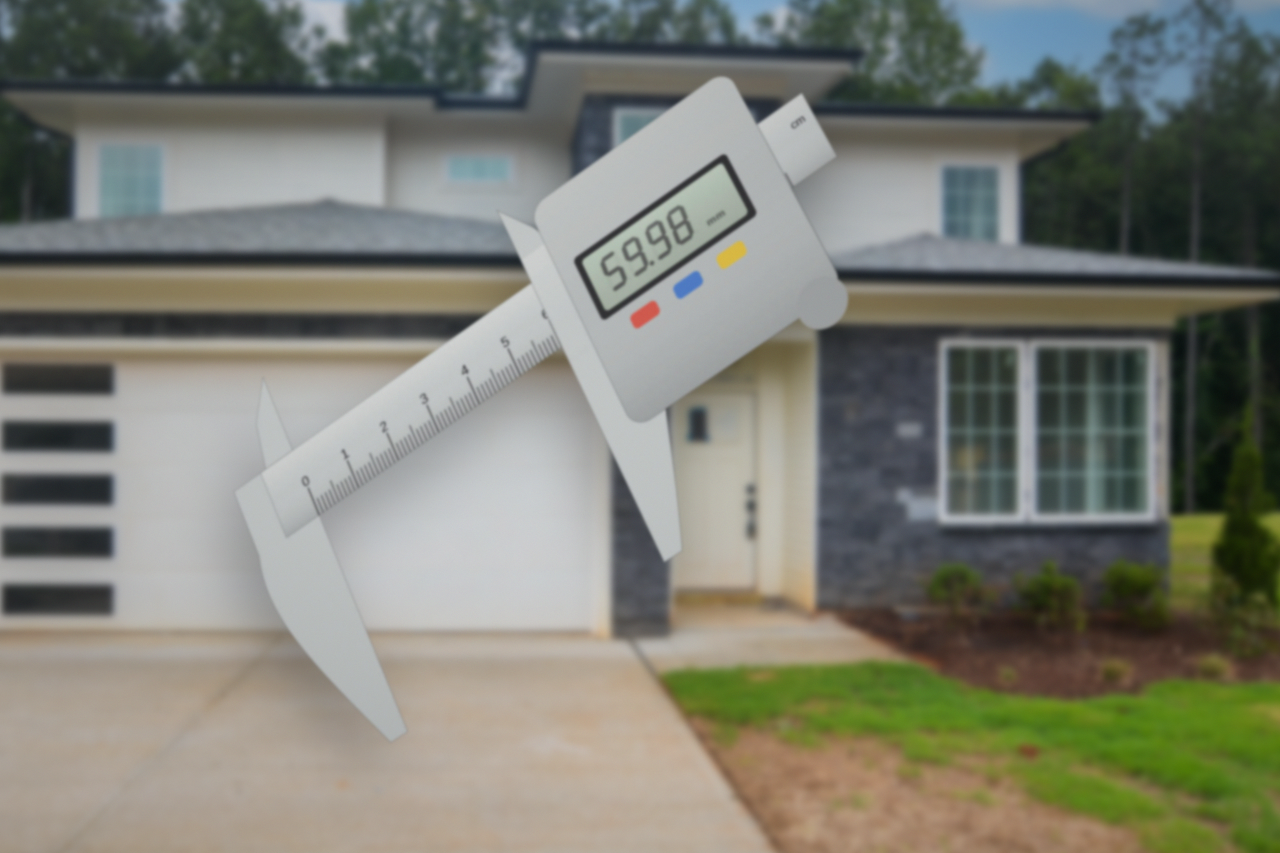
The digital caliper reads 59.98 mm
